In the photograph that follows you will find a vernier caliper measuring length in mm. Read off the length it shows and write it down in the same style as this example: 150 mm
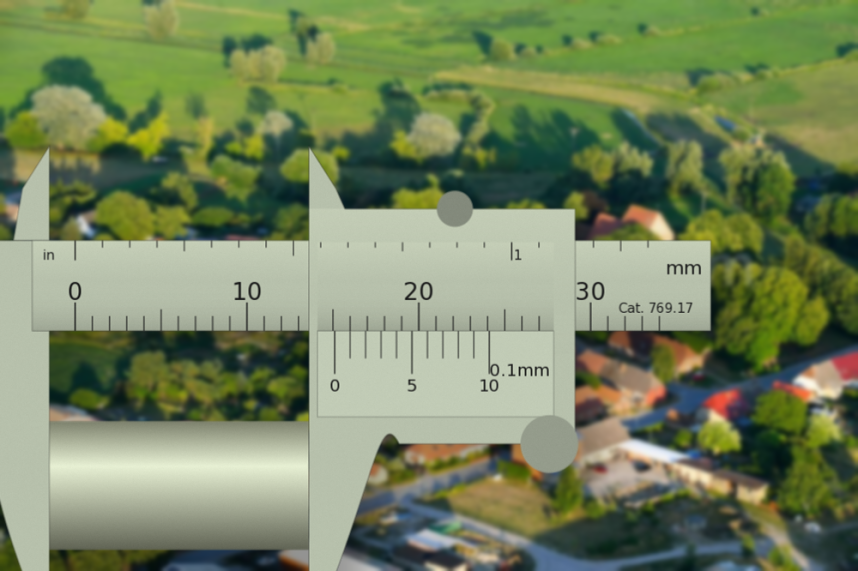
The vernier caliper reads 15.1 mm
